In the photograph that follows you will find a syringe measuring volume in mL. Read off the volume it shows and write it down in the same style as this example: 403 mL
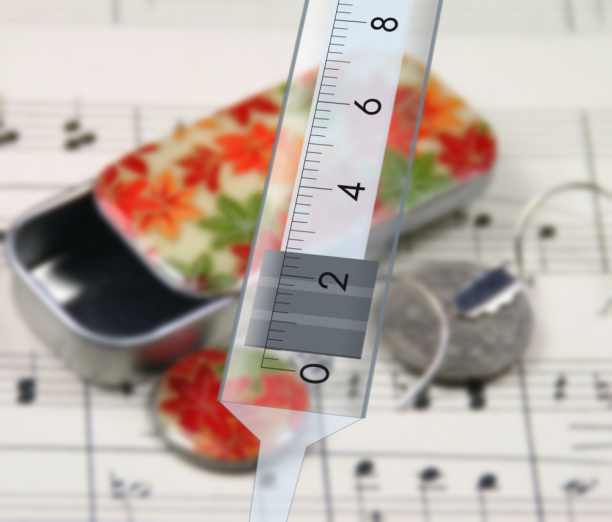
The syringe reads 0.4 mL
